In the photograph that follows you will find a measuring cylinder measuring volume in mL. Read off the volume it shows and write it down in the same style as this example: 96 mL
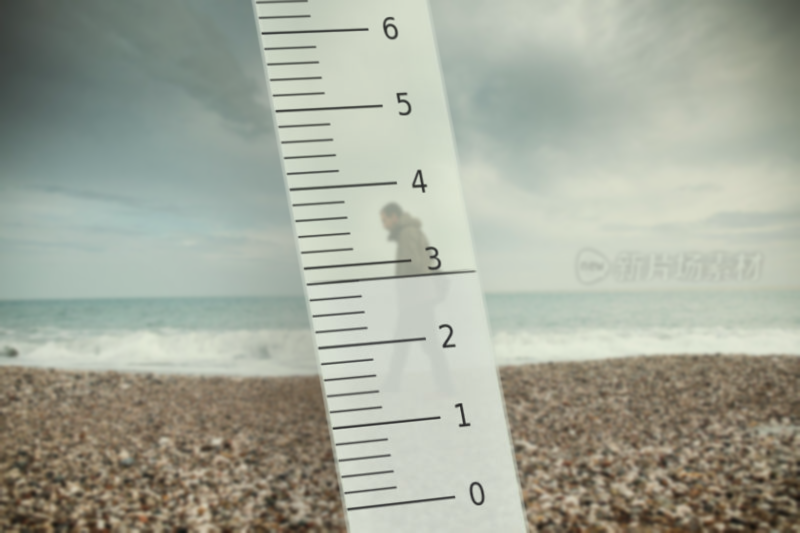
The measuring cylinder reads 2.8 mL
